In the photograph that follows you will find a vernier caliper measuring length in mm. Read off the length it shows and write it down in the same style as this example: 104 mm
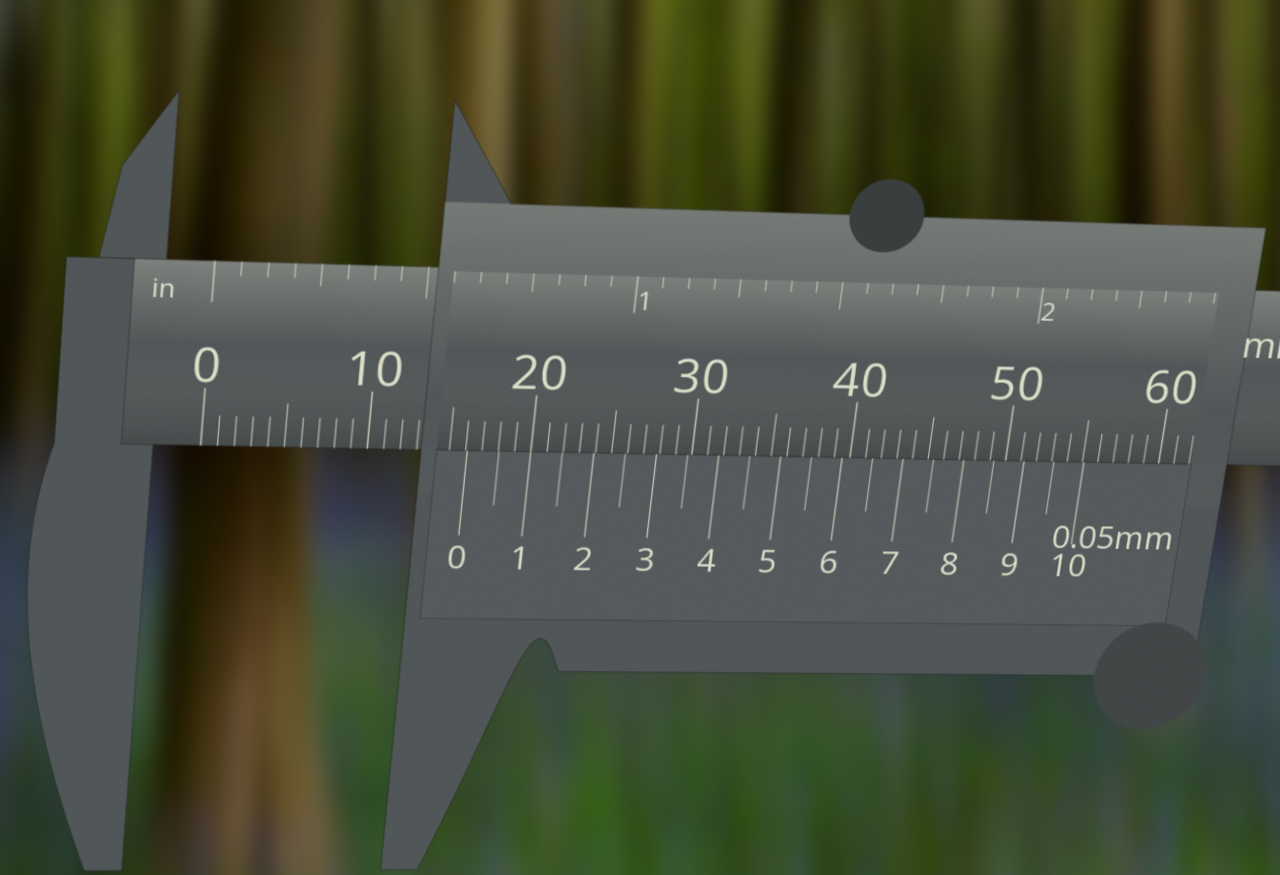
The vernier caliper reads 16.1 mm
